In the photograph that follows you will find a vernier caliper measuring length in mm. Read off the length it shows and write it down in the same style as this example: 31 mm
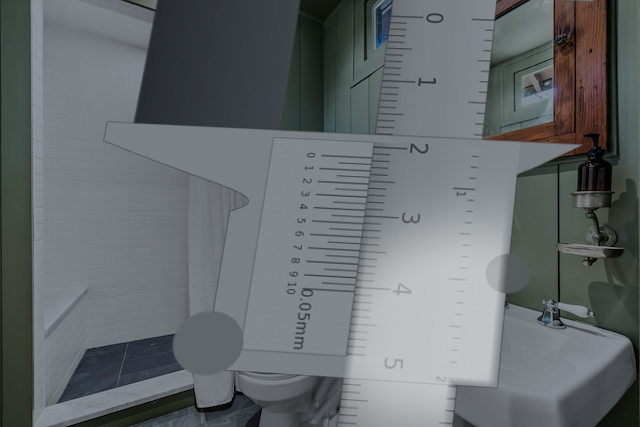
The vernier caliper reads 21.6 mm
